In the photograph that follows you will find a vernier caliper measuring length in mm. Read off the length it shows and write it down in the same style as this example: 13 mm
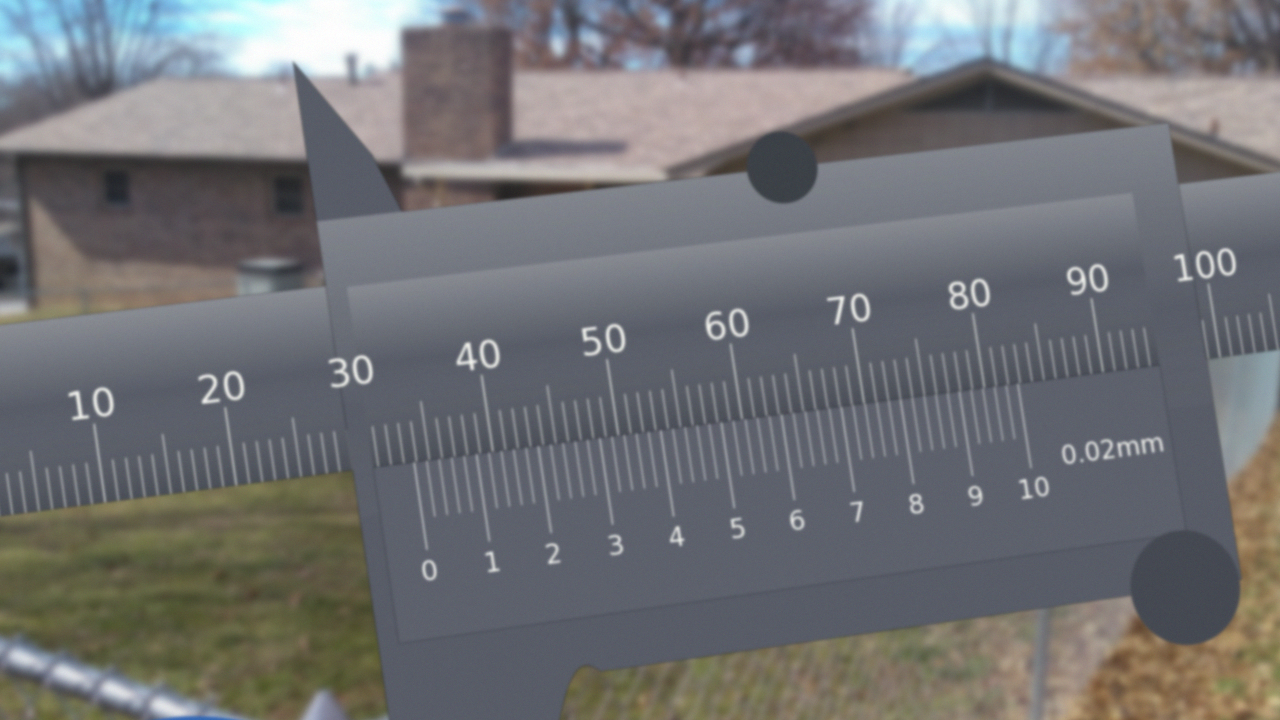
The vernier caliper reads 33.8 mm
